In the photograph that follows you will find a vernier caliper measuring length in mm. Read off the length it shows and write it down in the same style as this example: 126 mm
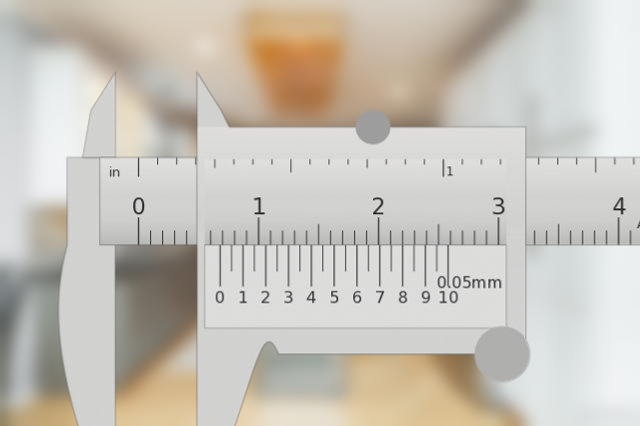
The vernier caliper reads 6.8 mm
